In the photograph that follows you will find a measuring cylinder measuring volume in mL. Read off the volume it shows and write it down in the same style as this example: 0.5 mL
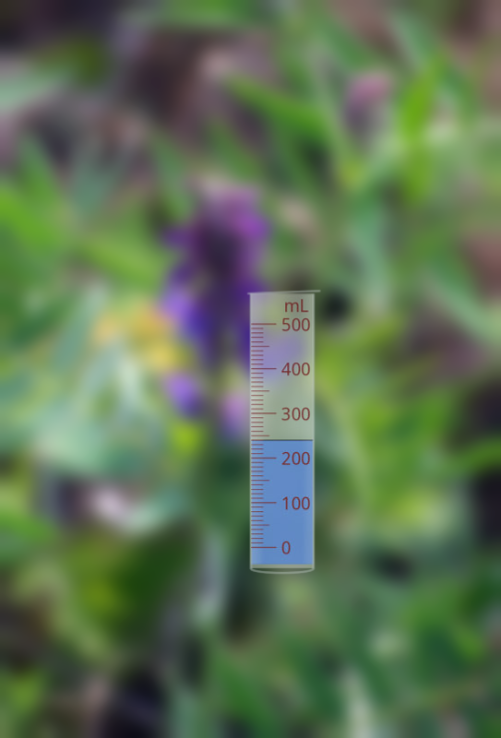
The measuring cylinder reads 240 mL
